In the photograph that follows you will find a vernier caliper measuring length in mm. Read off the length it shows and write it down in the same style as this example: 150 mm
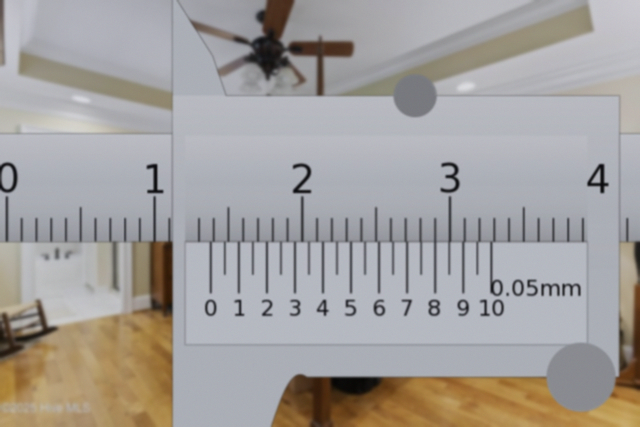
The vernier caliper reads 13.8 mm
